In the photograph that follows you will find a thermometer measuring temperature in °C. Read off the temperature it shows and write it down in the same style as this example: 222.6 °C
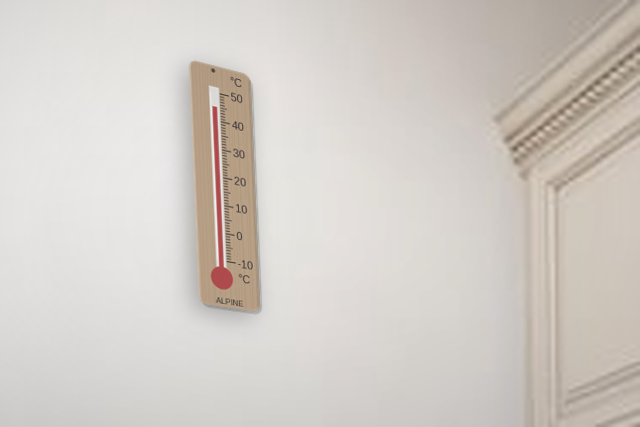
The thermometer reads 45 °C
